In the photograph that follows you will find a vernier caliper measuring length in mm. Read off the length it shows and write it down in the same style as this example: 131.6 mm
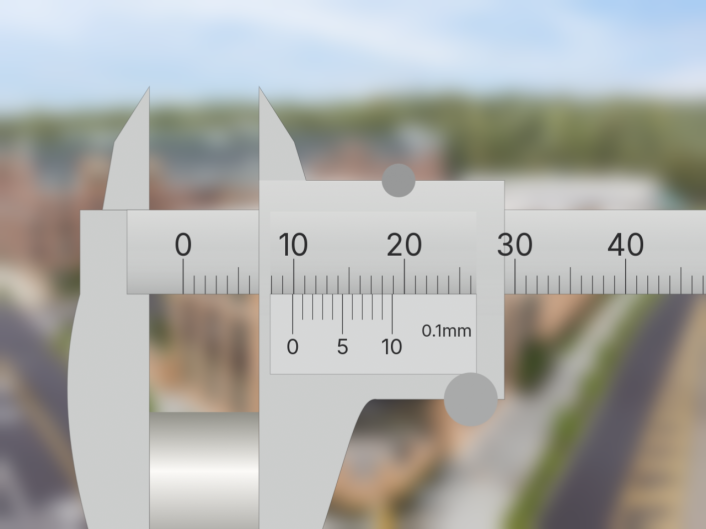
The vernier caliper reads 9.9 mm
